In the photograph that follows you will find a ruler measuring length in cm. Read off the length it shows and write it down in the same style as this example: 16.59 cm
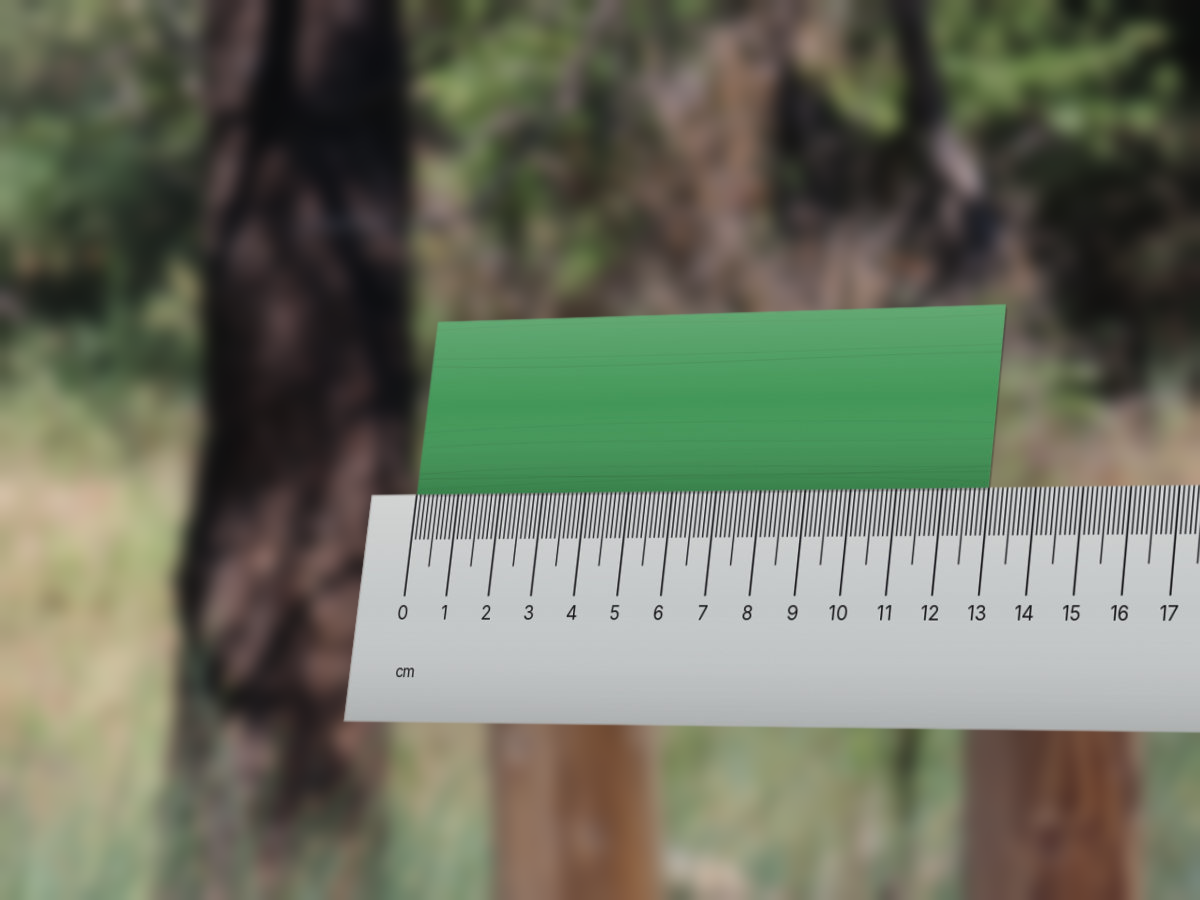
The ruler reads 13 cm
